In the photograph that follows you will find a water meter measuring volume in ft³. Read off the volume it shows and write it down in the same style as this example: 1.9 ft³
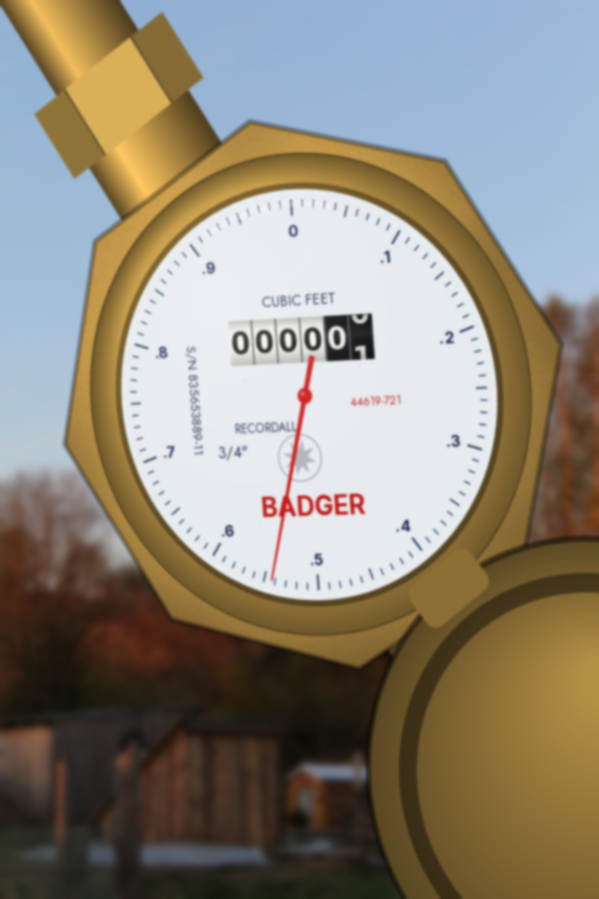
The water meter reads 0.54 ft³
